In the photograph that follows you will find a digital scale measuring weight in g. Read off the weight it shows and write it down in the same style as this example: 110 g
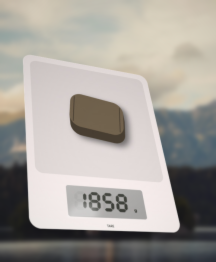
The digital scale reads 1858 g
